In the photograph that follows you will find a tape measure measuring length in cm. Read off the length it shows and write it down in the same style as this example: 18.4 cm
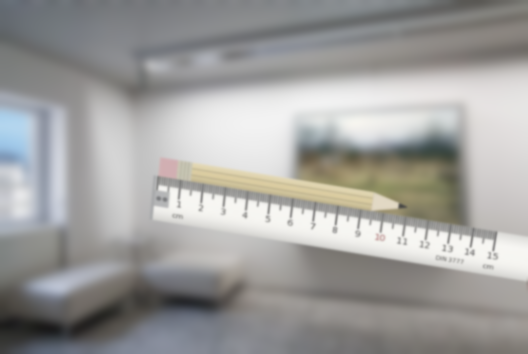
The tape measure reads 11 cm
